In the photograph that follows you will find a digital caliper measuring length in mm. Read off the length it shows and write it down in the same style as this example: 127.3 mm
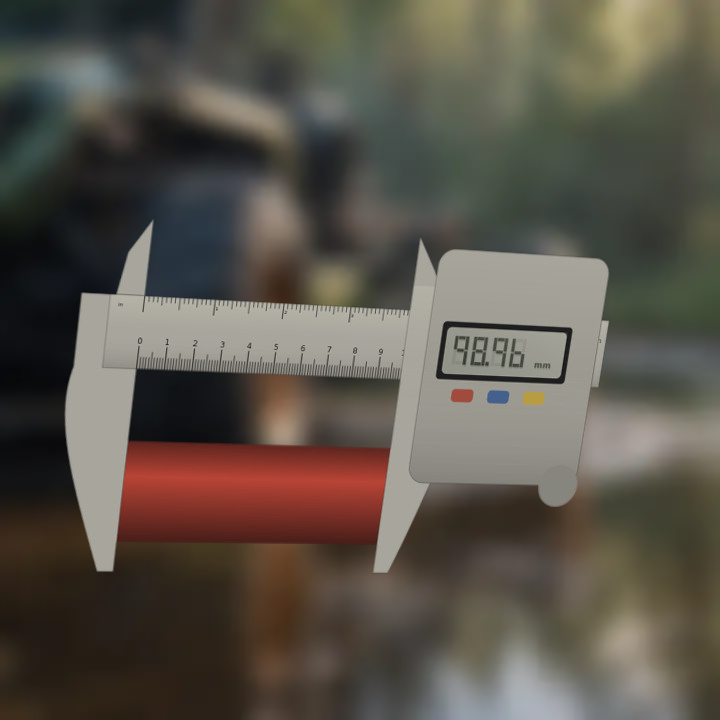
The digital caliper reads 98.96 mm
